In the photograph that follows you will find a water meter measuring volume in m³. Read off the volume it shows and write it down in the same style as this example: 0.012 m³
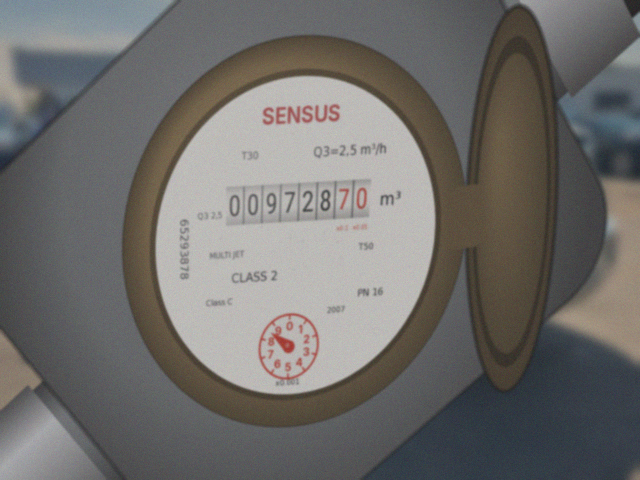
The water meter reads 9728.708 m³
